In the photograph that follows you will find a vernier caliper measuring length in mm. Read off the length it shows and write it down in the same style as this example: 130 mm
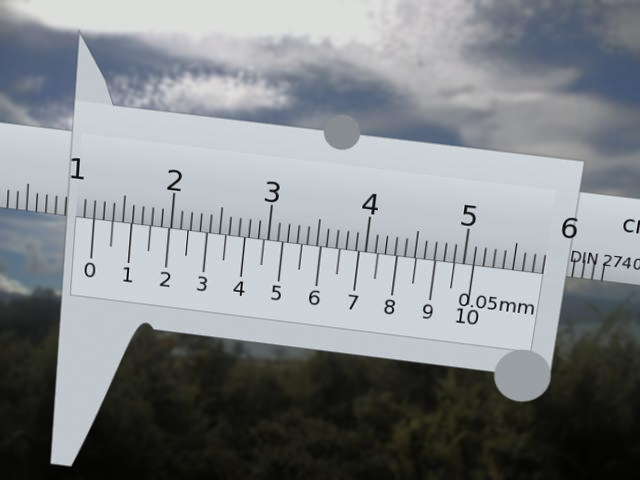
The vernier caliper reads 12.0 mm
